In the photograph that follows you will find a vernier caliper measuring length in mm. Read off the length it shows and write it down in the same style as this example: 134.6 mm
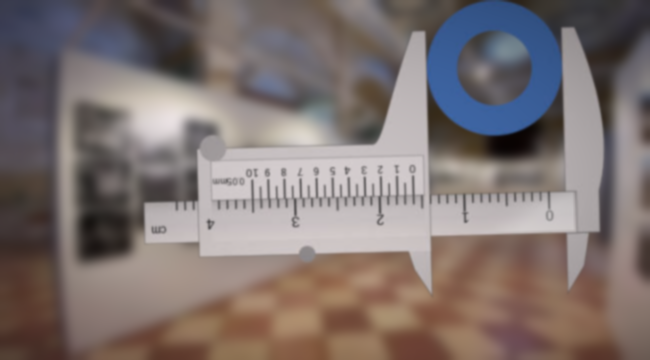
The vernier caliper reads 16.0 mm
